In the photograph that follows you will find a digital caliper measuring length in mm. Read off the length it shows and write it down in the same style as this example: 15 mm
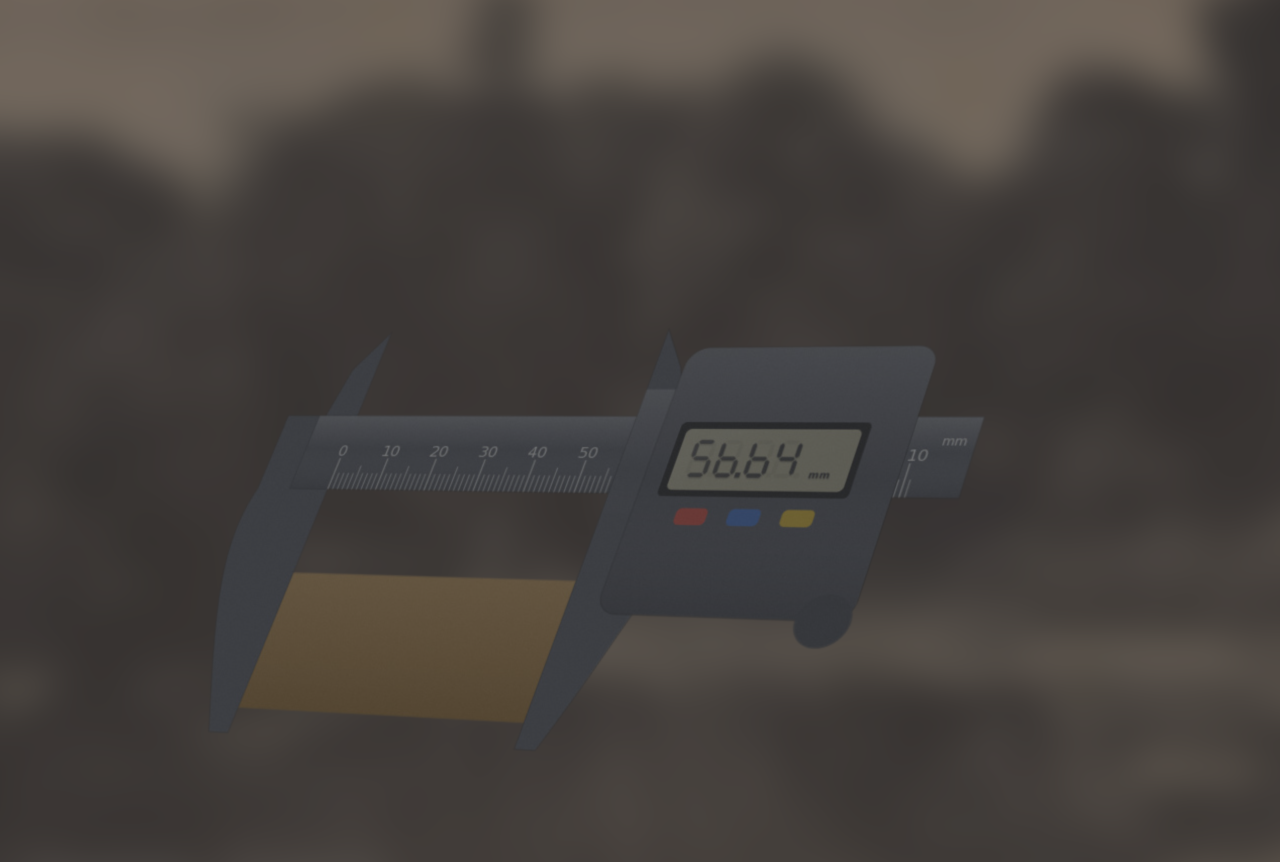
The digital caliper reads 56.64 mm
